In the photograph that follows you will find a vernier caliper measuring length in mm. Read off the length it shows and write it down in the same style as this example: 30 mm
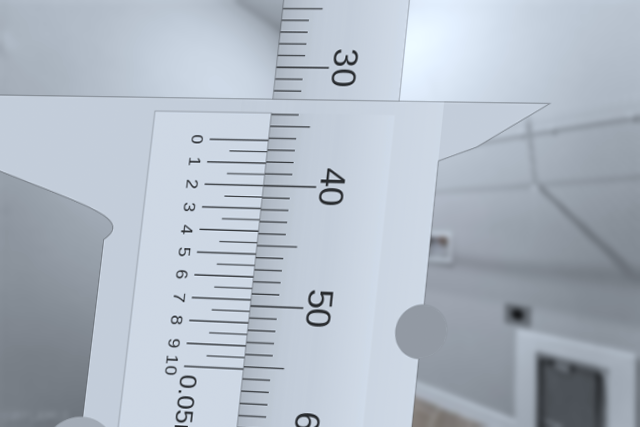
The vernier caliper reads 36.2 mm
